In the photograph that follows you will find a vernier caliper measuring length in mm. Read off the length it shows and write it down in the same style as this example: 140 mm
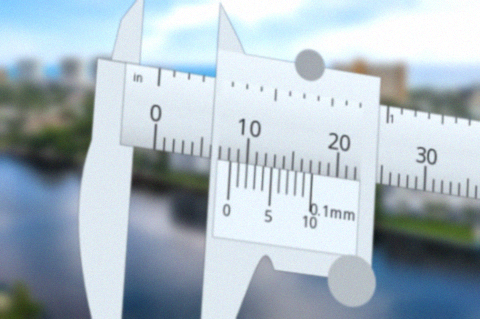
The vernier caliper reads 8.2 mm
